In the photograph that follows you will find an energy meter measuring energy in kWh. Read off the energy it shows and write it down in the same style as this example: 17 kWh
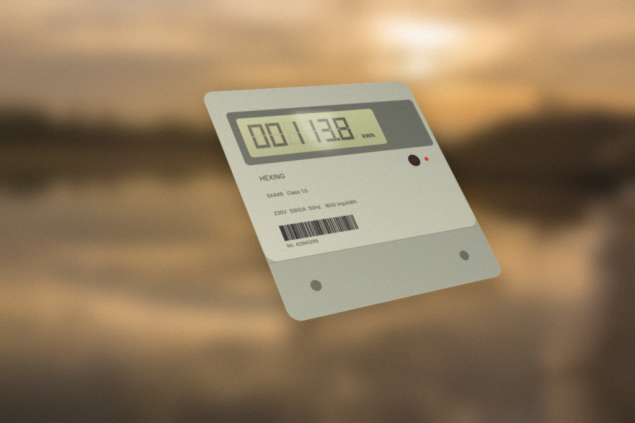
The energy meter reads 113.8 kWh
